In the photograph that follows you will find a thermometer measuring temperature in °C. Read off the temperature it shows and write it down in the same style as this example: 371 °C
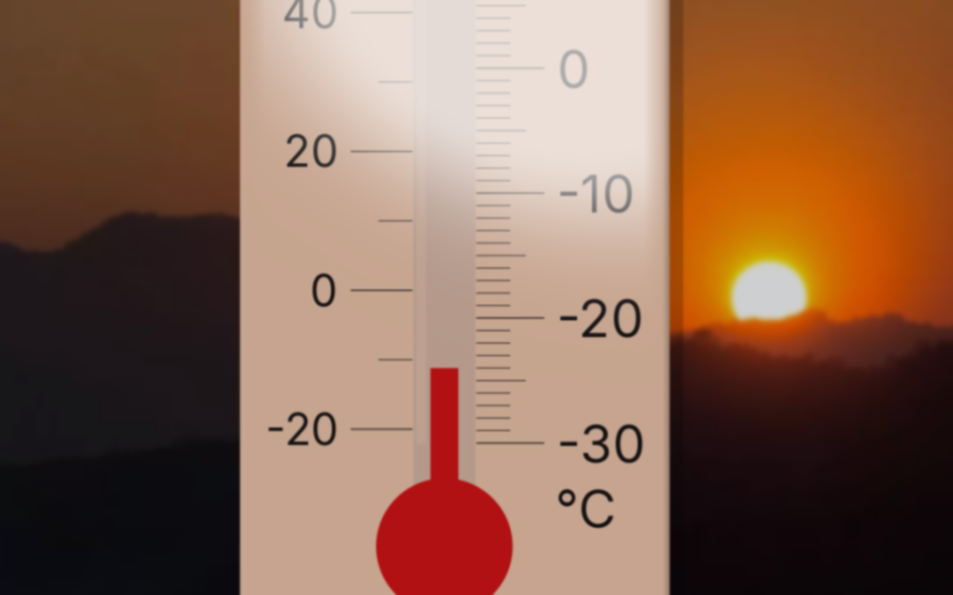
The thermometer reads -24 °C
